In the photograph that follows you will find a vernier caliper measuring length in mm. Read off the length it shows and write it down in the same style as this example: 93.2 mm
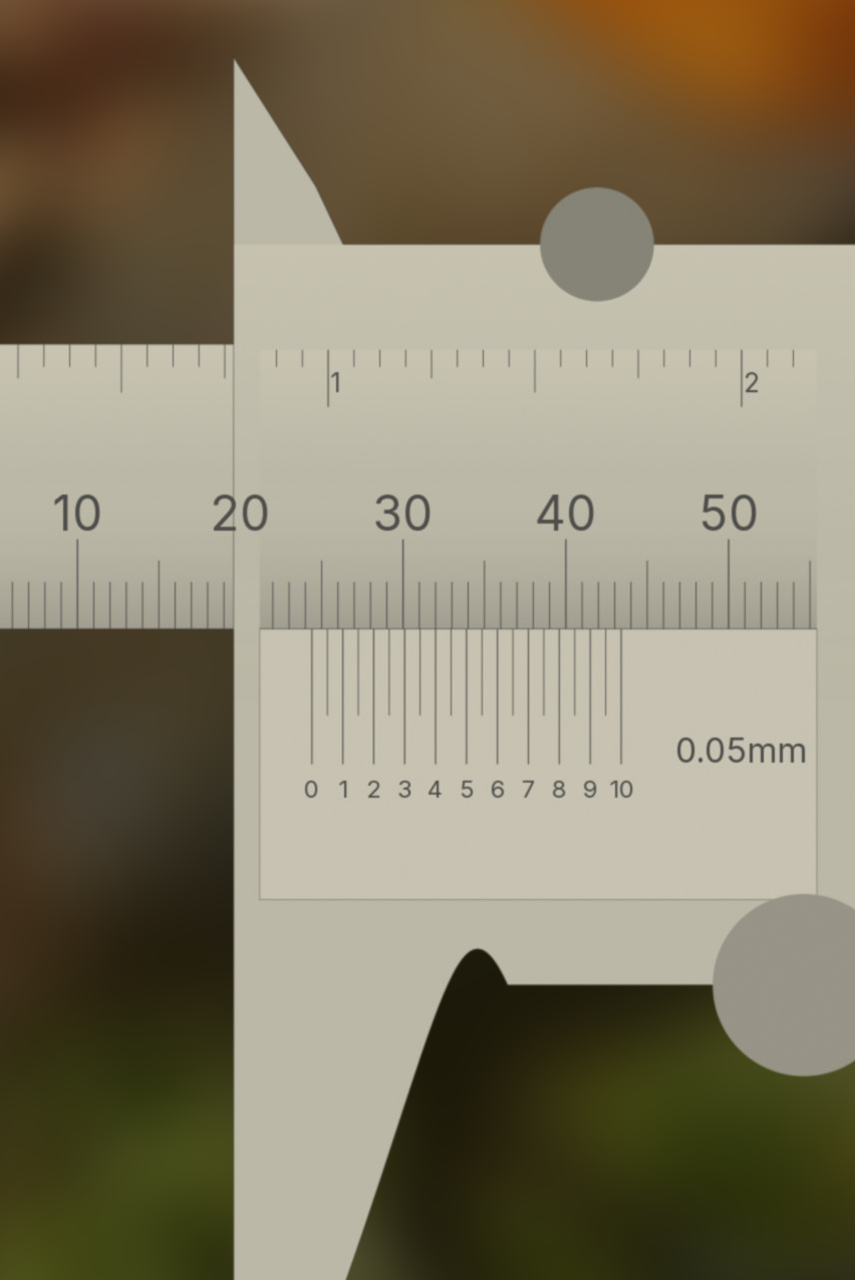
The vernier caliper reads 24.4 mm
